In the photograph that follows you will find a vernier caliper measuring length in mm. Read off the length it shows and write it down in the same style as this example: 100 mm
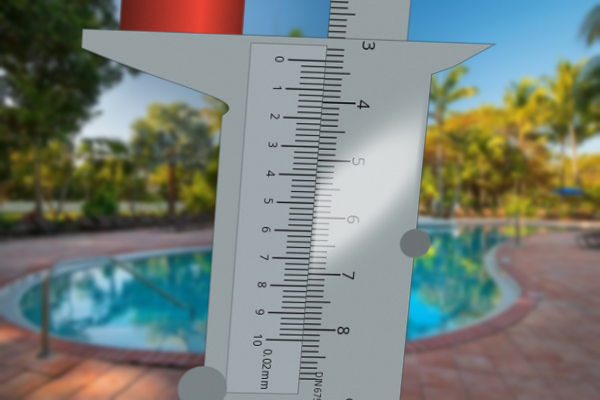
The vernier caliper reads 33.0 mm
